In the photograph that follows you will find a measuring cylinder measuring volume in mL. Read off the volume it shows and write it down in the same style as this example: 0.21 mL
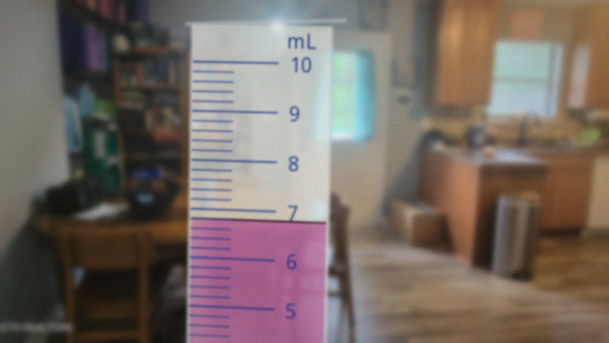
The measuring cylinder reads 6.8 mL
